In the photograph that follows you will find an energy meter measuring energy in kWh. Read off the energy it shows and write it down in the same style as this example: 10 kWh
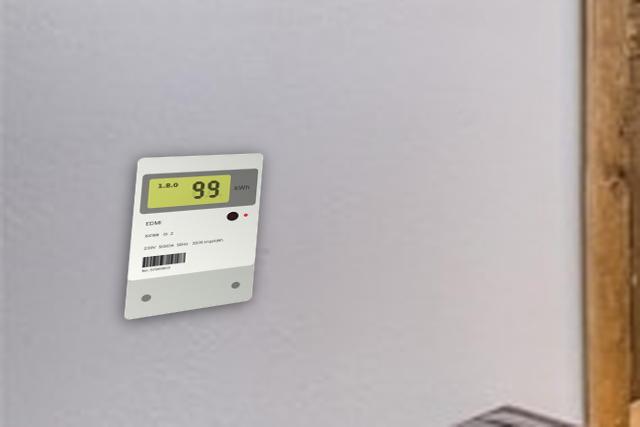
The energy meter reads 99 kWh
